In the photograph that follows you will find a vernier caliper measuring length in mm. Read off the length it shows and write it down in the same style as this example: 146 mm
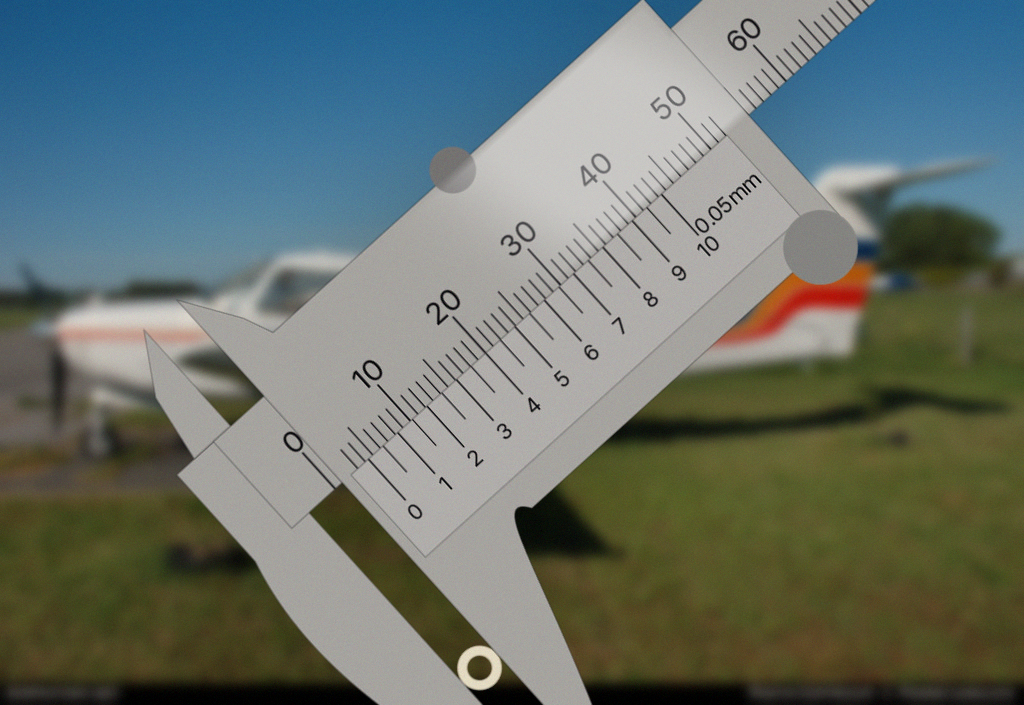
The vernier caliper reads 4.4 mm
